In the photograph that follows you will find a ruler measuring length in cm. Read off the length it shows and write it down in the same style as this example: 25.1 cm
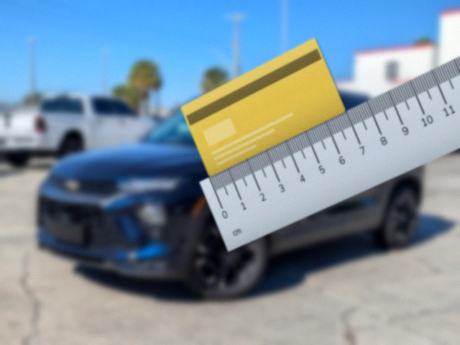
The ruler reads 7 cm
